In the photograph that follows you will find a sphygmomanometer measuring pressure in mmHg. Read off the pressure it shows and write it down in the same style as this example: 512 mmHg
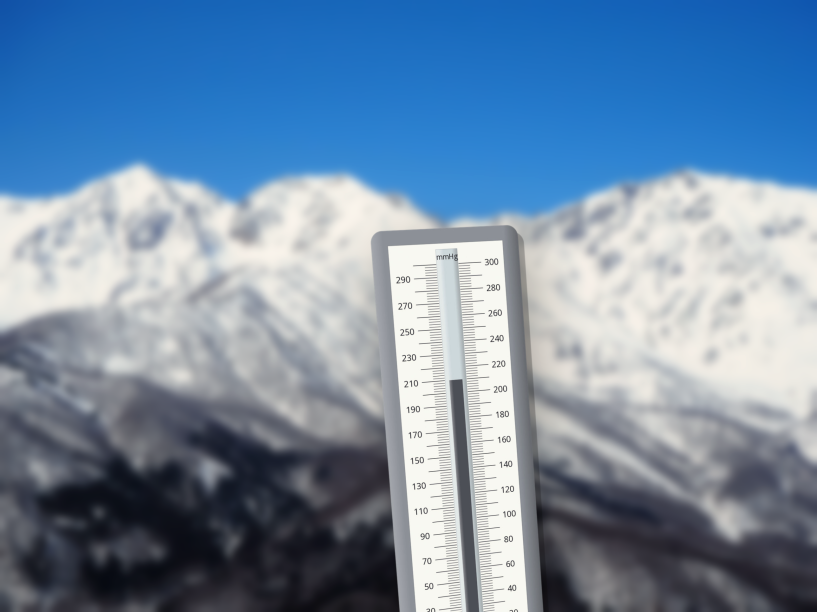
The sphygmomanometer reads 210 mmHg
